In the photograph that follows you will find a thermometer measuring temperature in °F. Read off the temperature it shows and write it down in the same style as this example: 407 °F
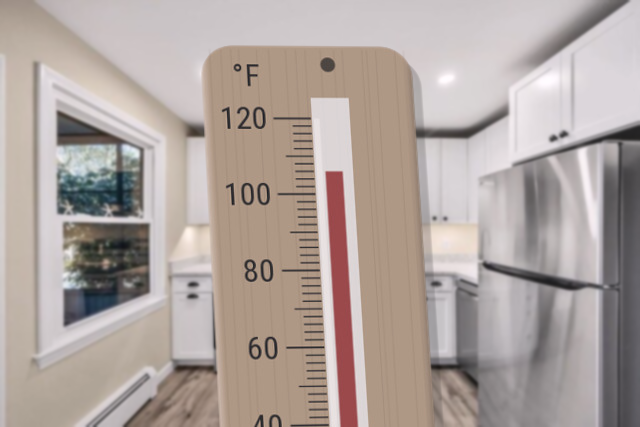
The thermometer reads 106 °F
